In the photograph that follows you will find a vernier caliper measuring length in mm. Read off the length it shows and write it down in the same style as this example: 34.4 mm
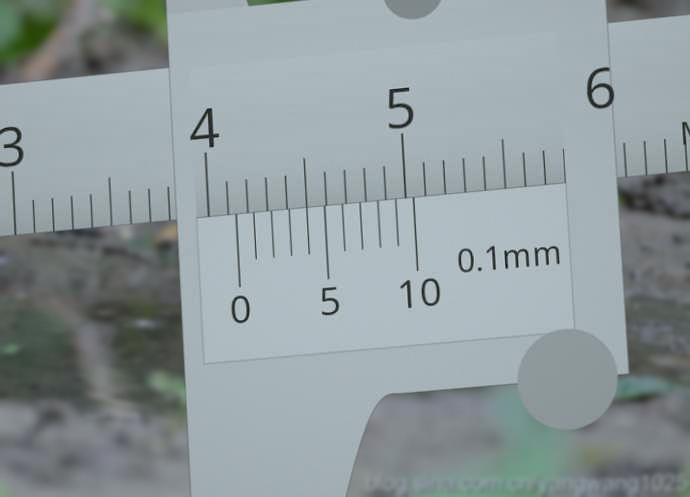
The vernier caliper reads 41.4 mm
